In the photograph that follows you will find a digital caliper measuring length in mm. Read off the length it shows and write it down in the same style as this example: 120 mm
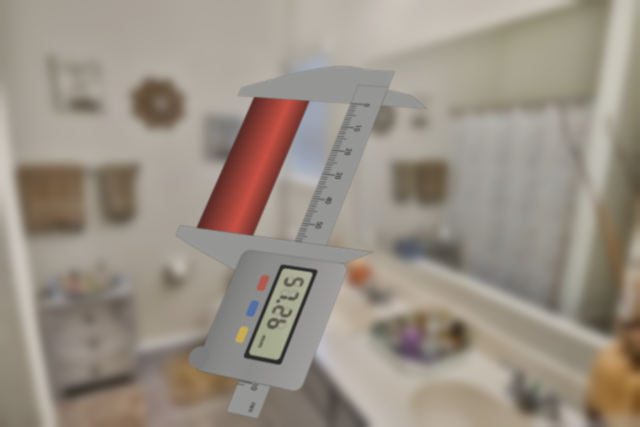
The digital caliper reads 57.26 mm
